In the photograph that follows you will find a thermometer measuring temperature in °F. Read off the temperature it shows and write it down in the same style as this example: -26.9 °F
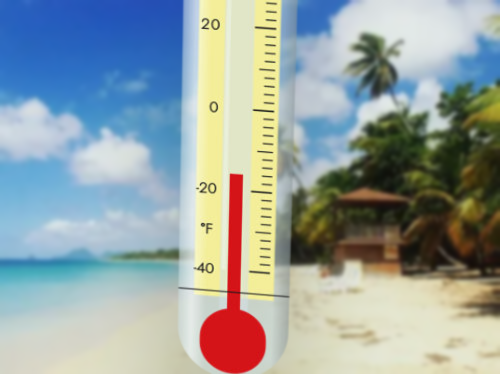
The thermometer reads -16 °F
